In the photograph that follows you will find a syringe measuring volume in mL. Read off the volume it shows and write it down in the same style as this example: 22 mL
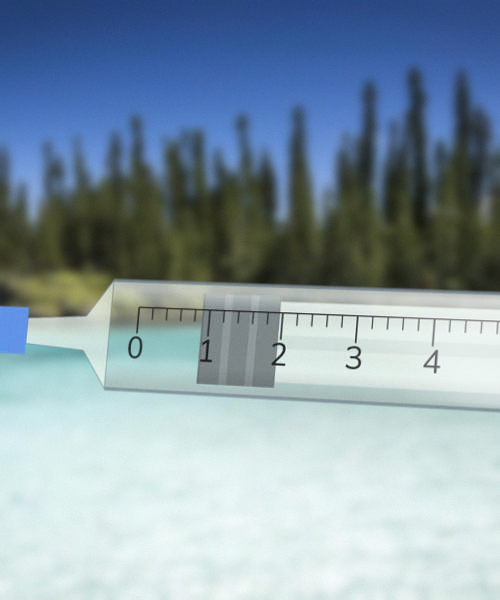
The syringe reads 0.9 mL
